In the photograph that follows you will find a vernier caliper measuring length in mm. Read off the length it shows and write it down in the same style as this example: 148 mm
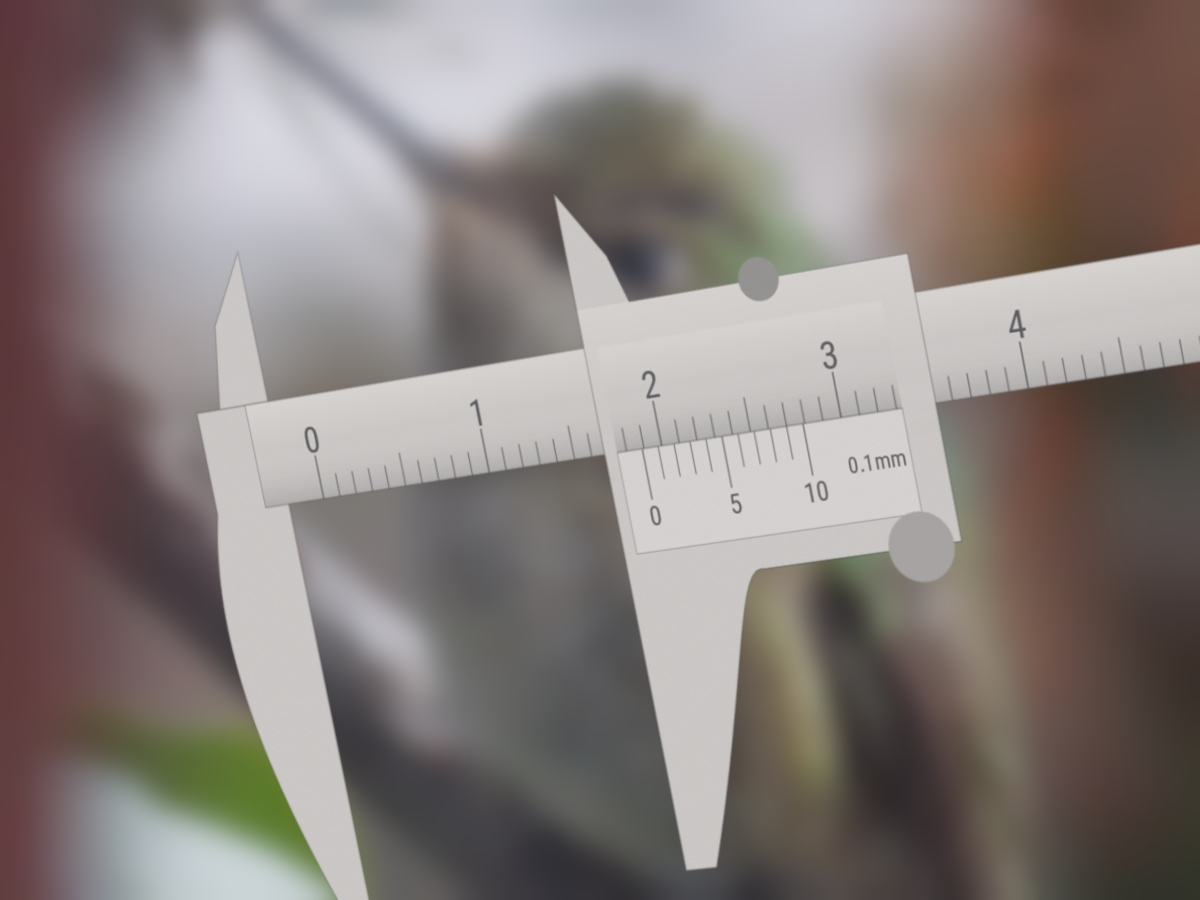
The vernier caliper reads 18.9 mm
